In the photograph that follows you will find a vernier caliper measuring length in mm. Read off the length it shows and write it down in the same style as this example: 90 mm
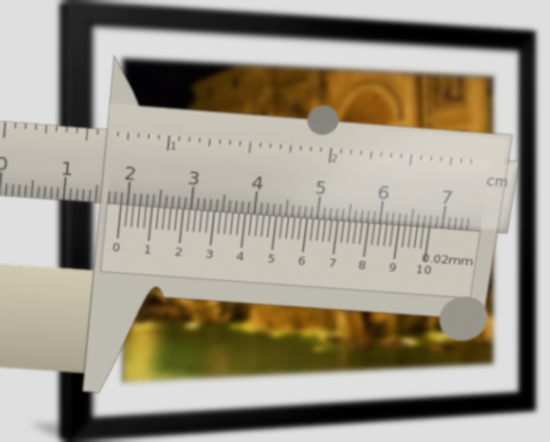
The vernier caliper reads 19.0 mm
